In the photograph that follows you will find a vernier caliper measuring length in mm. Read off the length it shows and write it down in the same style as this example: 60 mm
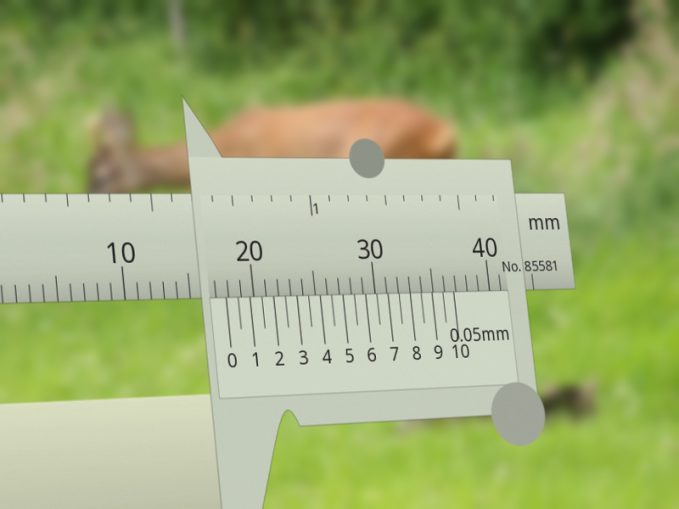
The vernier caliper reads 17.8 mm
